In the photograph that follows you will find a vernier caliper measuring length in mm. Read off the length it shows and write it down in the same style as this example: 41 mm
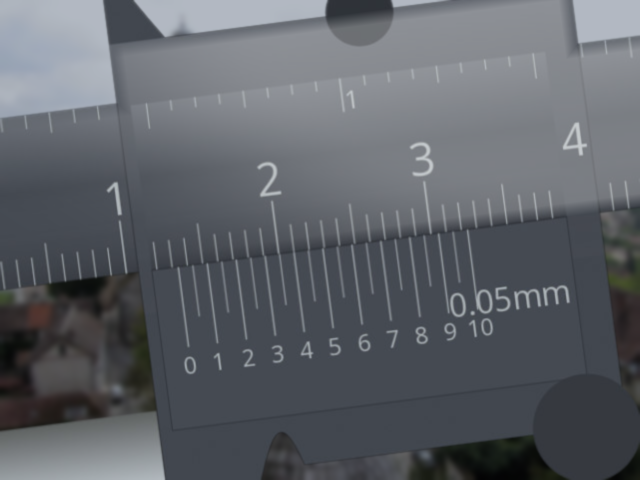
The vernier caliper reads 13.4 mm
